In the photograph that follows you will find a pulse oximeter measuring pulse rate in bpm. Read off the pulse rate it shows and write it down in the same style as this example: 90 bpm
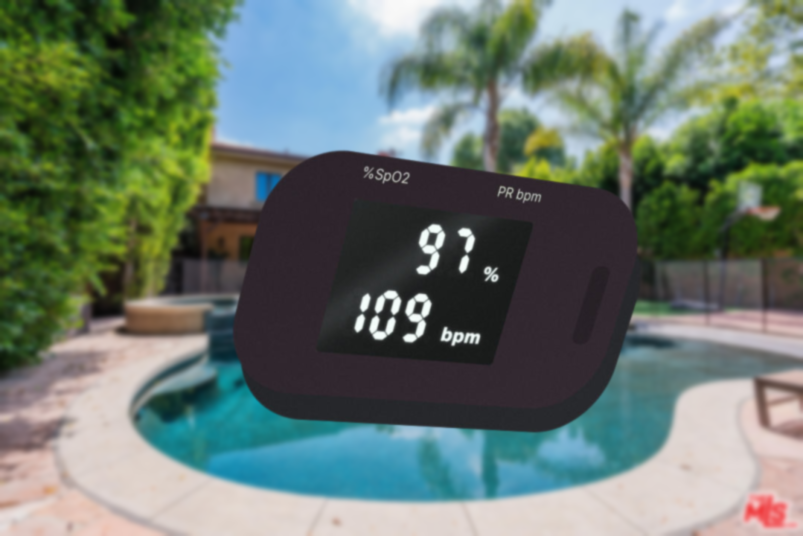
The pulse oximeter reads 109 bpm
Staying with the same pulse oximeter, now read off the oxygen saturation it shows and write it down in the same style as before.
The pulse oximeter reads 97 %
